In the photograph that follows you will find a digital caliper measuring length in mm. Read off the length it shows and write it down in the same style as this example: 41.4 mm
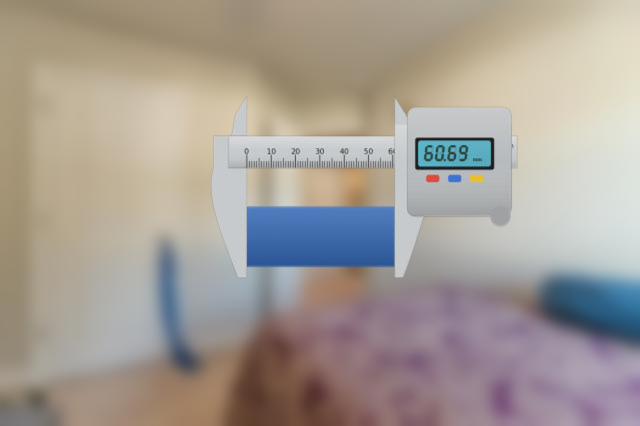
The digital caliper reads 60.69 mm
